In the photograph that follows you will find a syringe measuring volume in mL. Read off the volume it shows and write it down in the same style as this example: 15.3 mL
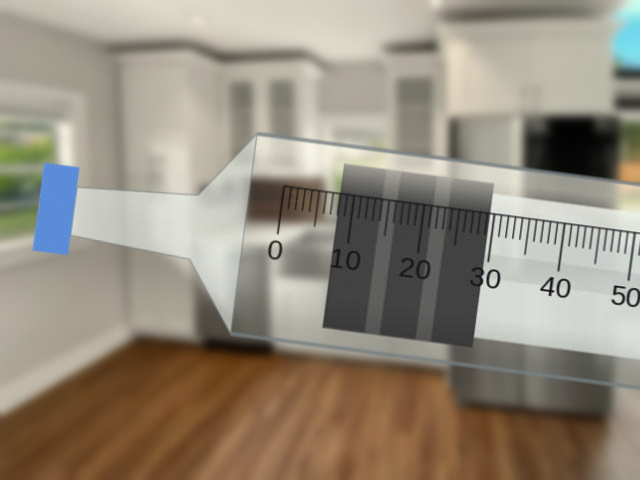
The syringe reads 8 mL
